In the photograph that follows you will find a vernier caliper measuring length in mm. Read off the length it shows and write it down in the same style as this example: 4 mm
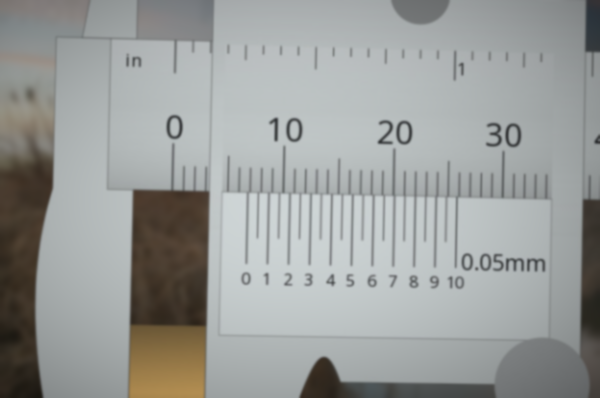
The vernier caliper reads 6.8 mm
